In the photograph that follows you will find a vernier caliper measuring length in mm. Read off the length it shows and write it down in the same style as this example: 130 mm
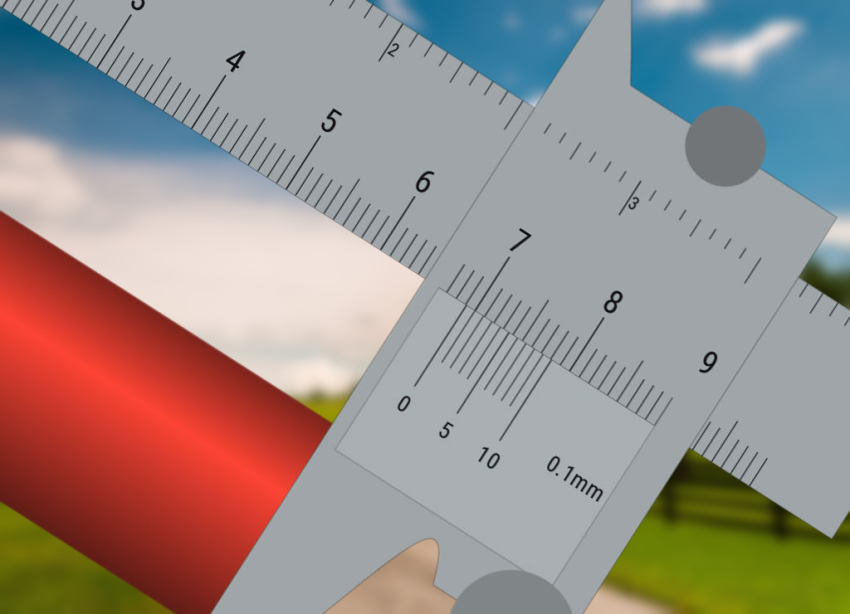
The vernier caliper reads 69.1 mm
